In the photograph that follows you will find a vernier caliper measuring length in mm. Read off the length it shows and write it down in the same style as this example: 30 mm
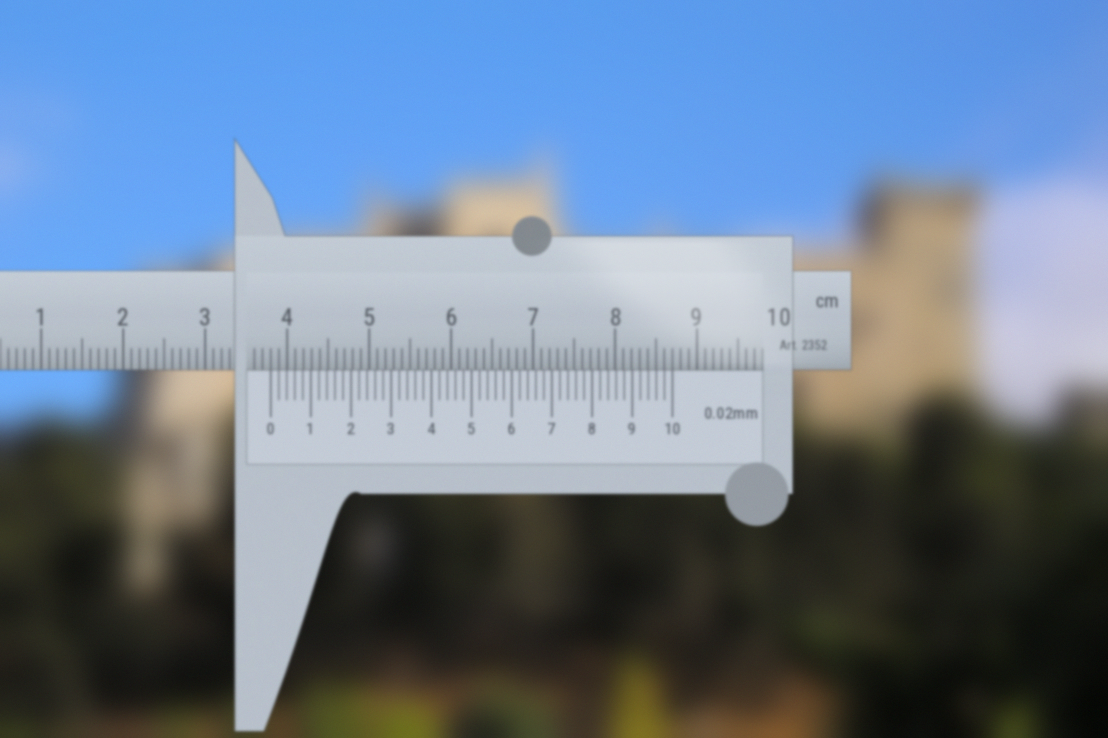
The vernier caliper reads 38.0 mm
